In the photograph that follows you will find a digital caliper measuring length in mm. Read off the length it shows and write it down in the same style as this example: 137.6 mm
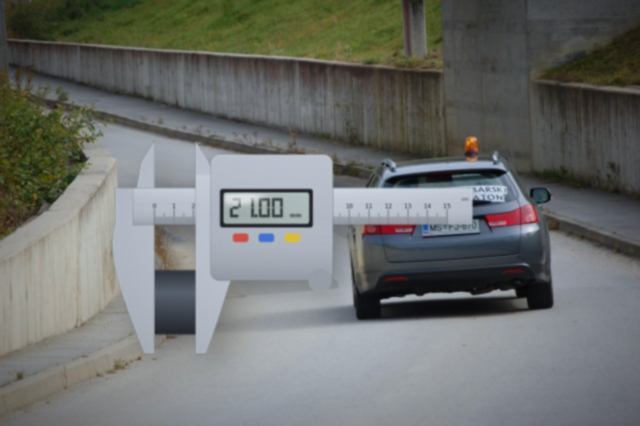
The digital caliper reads 21.00 mm
